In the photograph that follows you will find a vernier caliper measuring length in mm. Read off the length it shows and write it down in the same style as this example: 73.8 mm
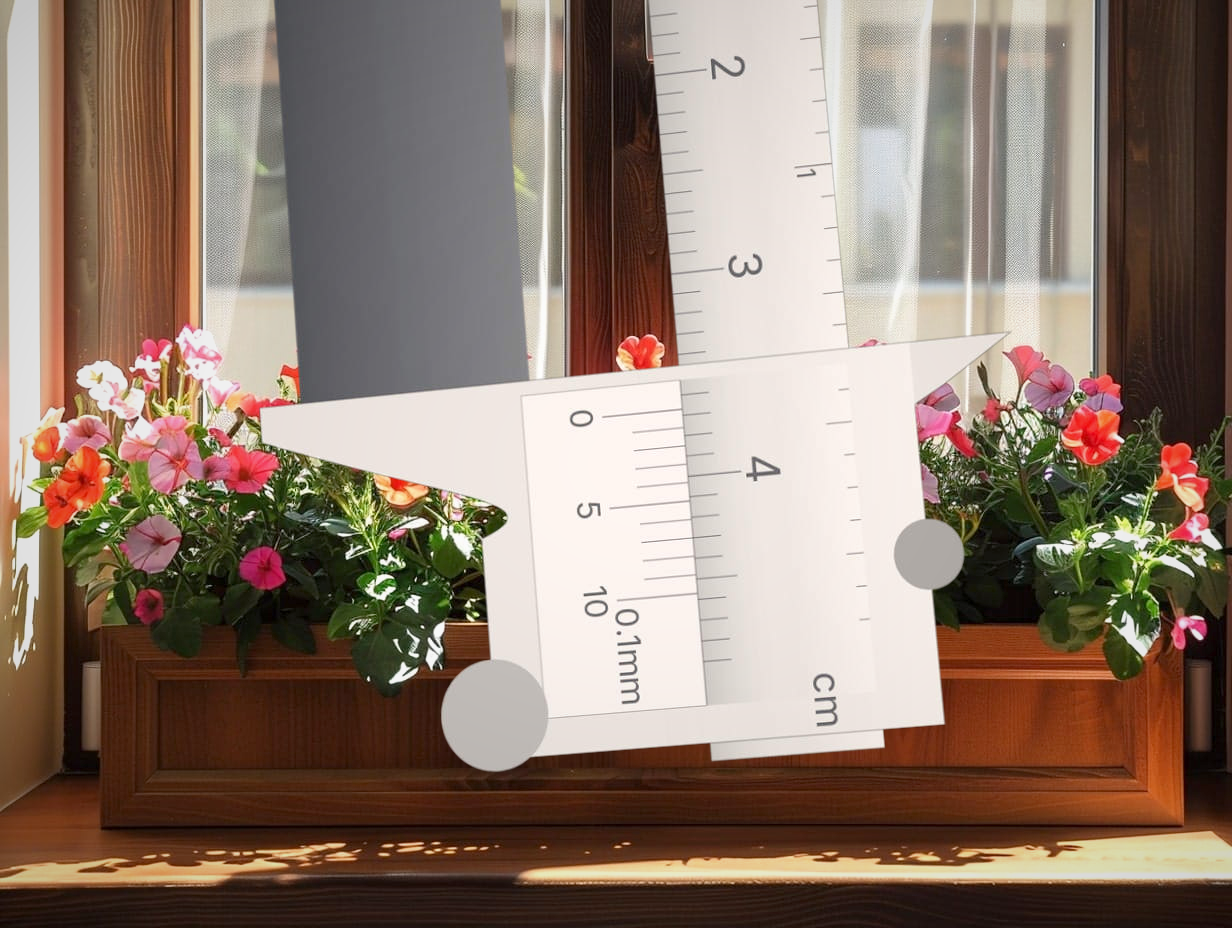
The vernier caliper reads 36.7 mm
